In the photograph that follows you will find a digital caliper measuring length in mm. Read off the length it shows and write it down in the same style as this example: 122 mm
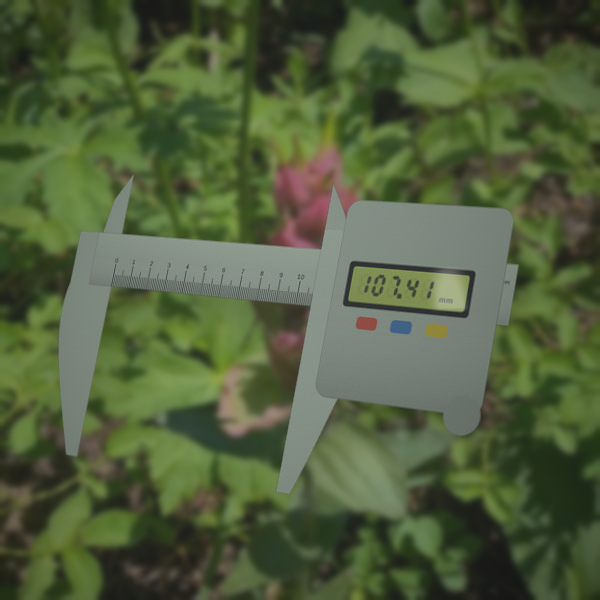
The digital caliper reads 107.41 mm
